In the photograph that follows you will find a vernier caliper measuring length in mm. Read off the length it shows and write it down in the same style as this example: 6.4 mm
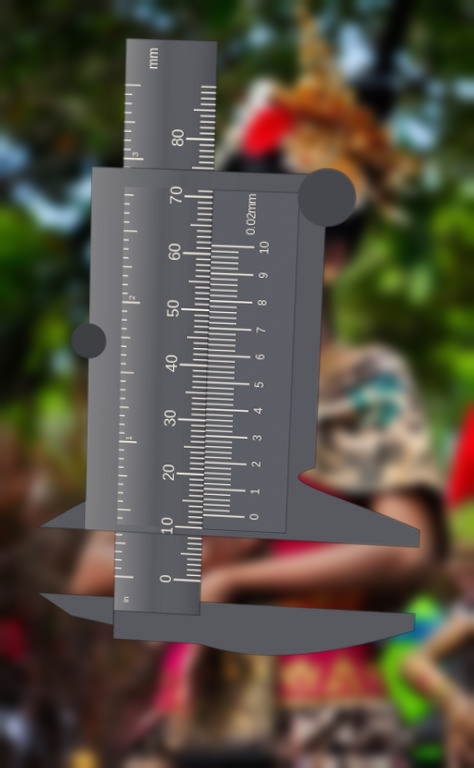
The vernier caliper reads 12.5 mm
